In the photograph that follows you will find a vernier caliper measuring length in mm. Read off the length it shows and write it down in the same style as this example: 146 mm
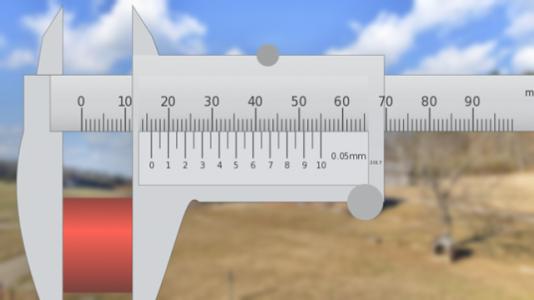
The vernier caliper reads 16.0 mm
